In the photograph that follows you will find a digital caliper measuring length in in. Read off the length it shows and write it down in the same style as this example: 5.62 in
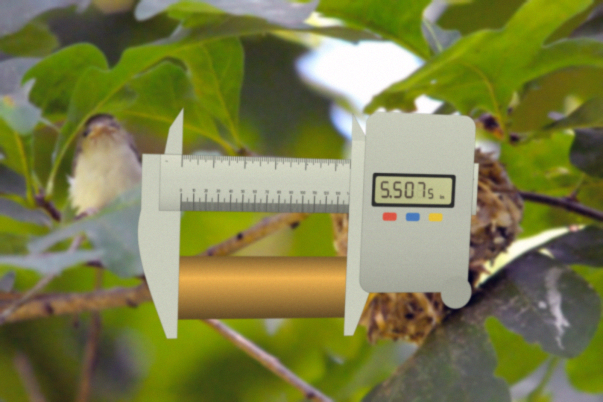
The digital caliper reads 5.5075 in
